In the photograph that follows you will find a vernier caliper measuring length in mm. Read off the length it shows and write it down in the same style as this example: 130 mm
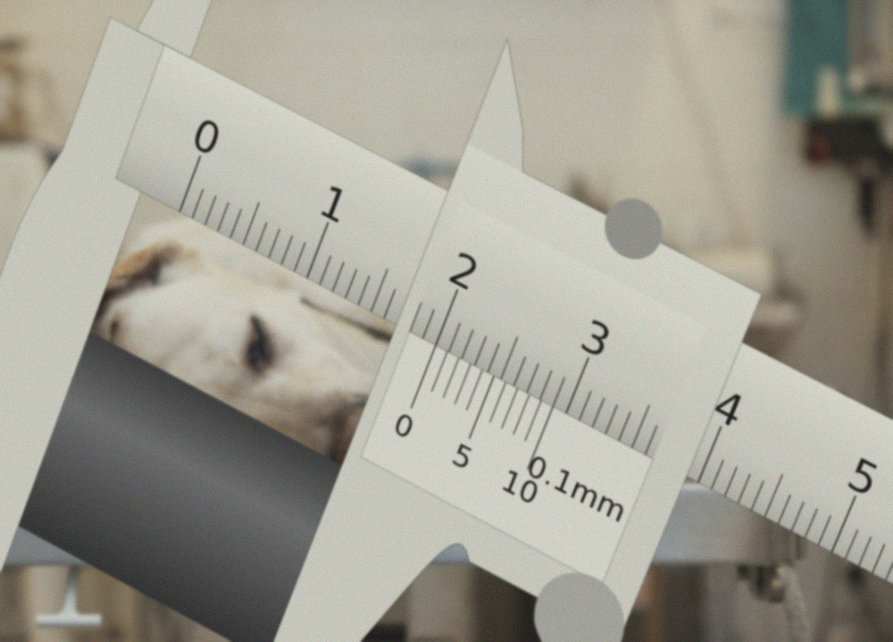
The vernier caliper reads 20.0 mm
